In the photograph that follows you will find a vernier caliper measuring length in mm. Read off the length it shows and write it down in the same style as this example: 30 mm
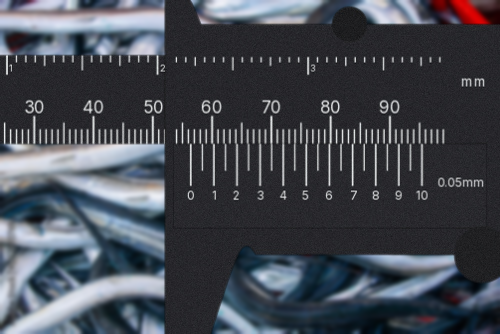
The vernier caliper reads 56.4 mm
